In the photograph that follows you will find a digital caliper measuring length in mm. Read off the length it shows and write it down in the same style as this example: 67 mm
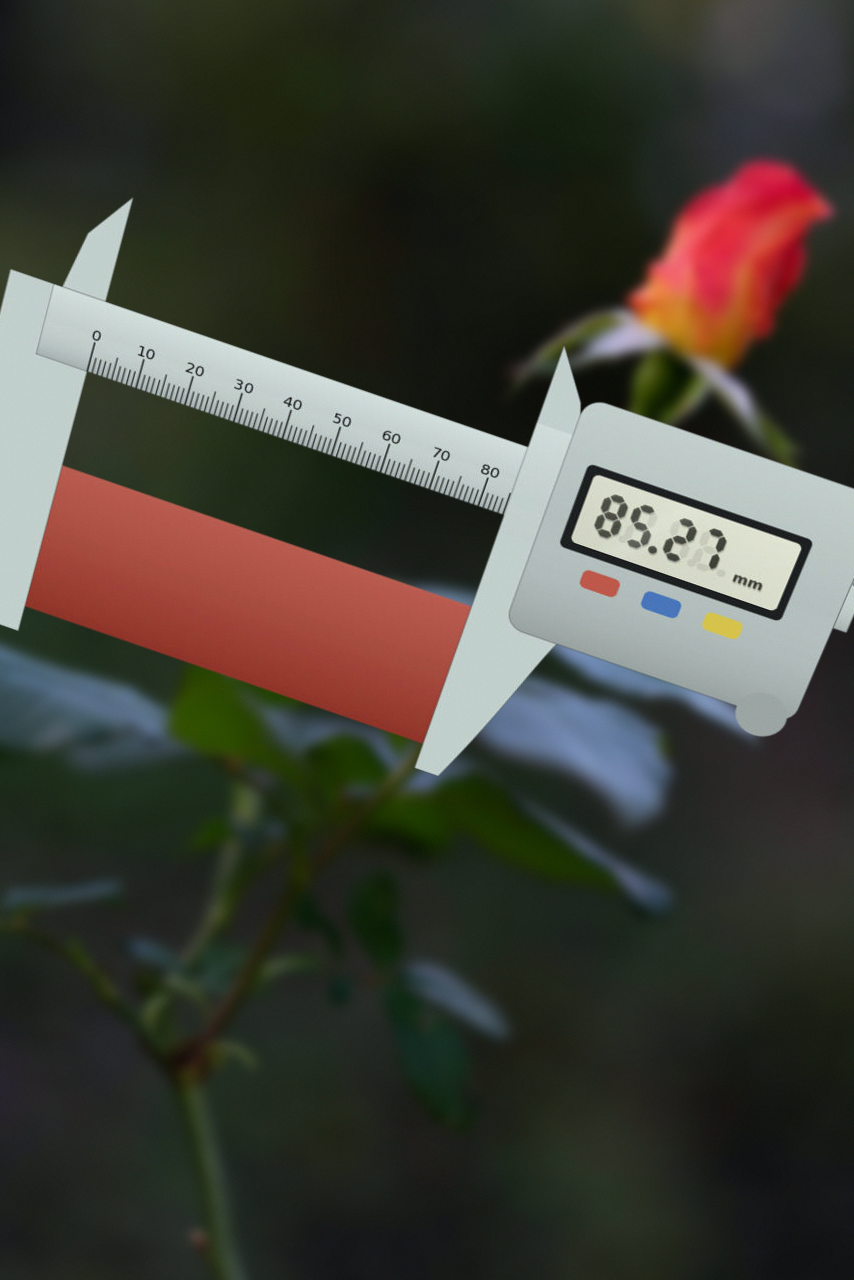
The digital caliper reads 85.27 mm
